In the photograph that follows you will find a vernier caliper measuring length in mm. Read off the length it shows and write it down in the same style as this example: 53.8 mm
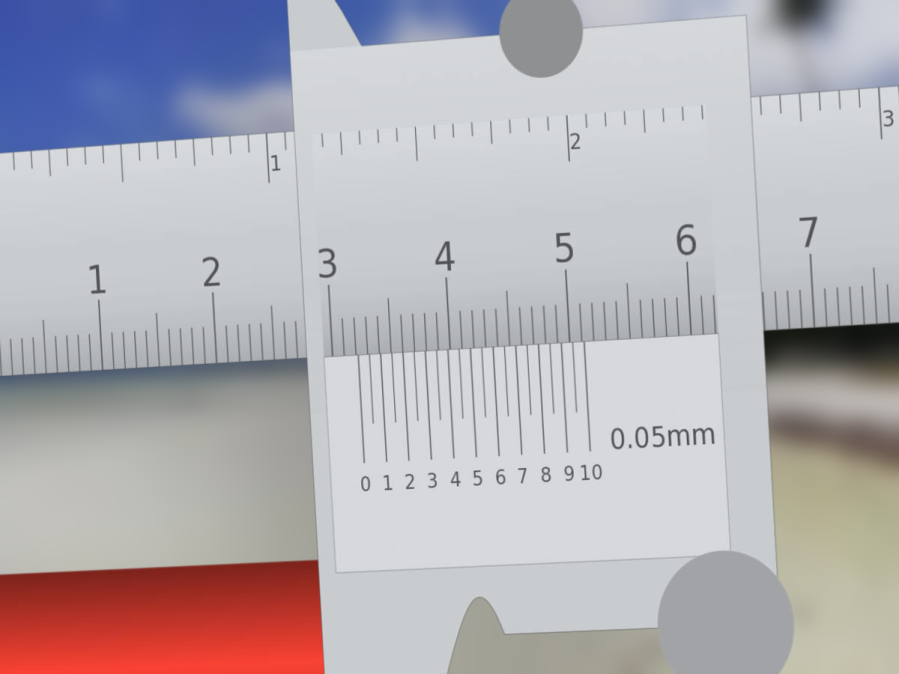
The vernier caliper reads 32.2 mm
